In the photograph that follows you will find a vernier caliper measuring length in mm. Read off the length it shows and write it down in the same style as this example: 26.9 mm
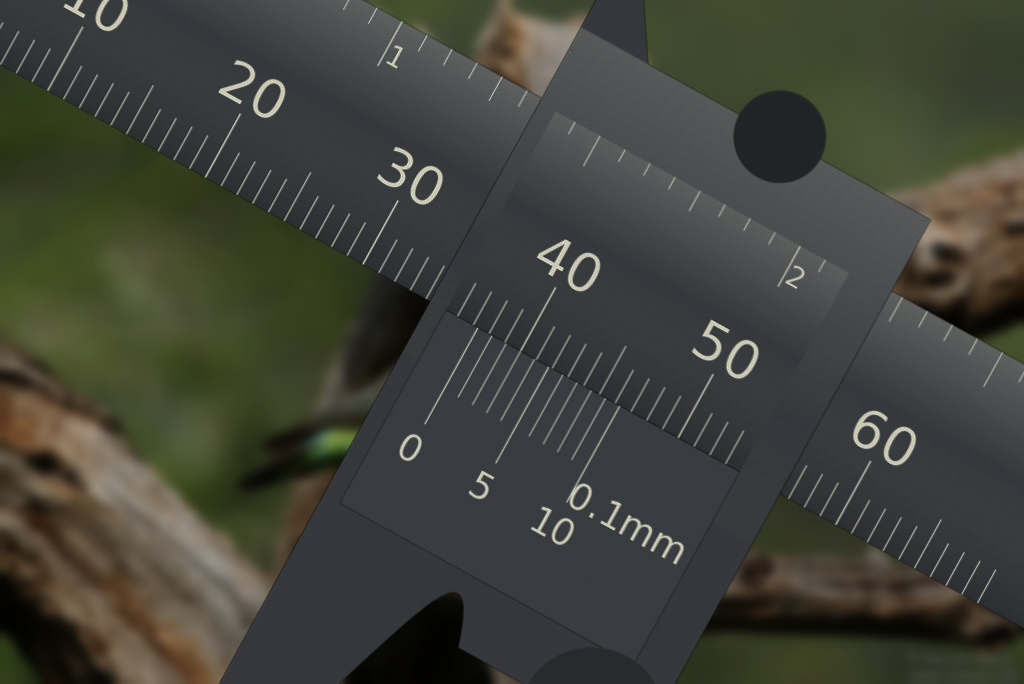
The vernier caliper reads 37.3 mm
